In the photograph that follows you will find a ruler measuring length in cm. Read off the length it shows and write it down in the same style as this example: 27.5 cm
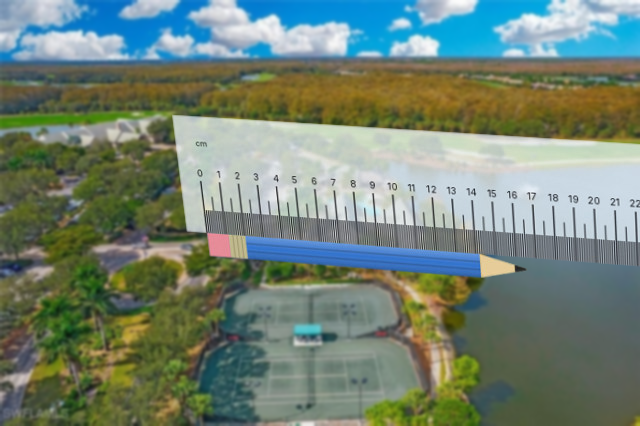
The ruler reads 16.5 cm
